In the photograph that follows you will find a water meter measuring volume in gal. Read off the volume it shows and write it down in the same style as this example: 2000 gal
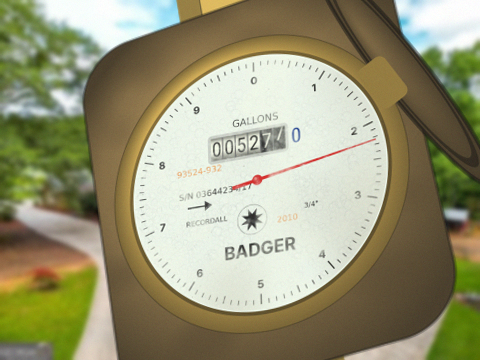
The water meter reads 52772.2 gal
